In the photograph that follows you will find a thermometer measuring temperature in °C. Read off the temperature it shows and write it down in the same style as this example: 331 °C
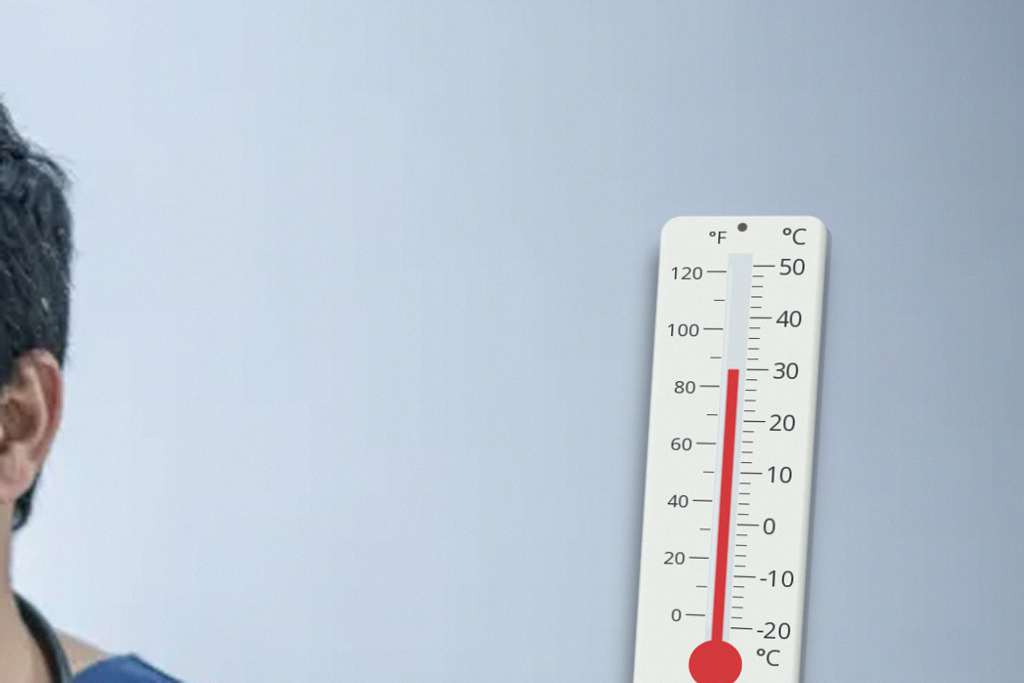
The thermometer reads 30 °C
